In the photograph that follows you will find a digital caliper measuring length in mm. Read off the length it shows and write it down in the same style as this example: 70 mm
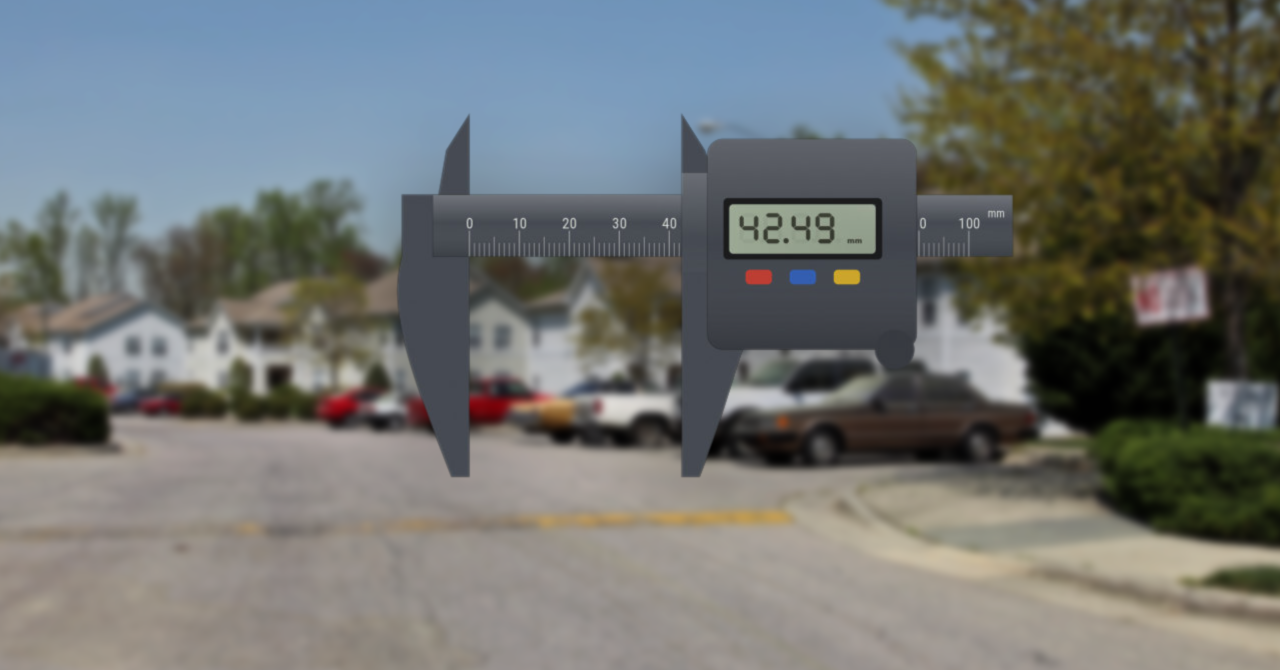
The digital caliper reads 42.49 mm
